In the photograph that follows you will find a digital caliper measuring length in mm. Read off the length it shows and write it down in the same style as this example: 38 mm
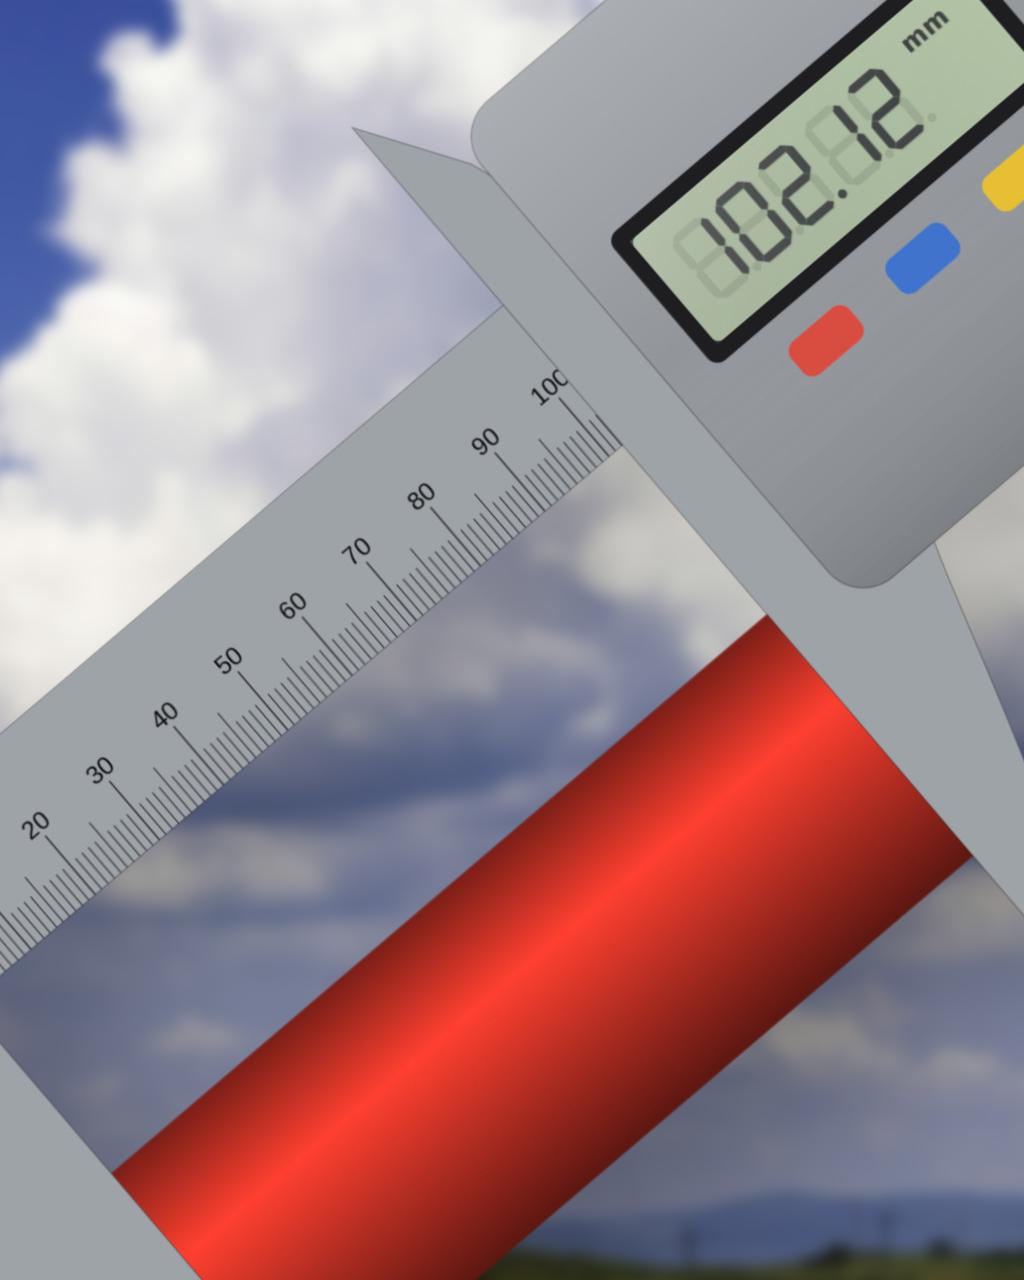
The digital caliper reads 102.12 mm
